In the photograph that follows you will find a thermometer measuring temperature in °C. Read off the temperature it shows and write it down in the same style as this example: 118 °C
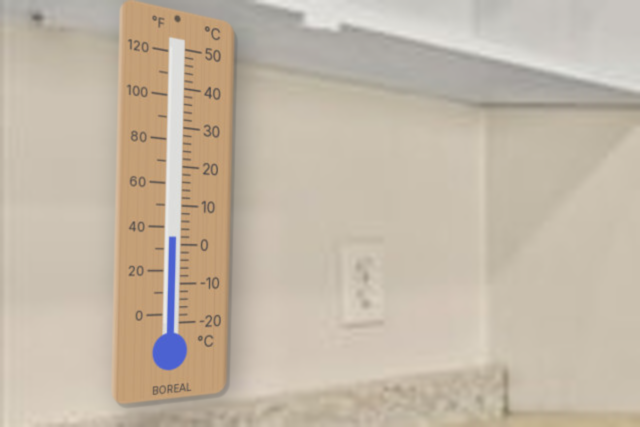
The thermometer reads 2 °C
